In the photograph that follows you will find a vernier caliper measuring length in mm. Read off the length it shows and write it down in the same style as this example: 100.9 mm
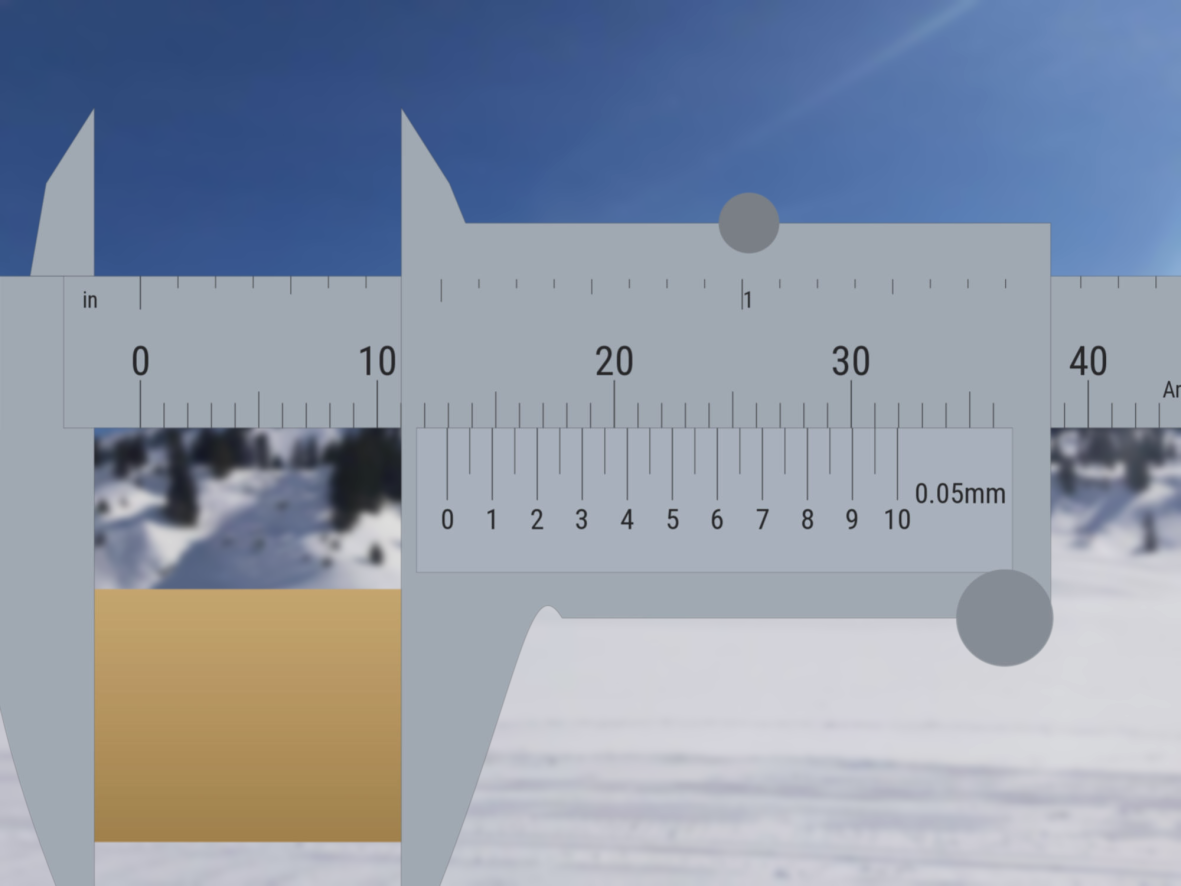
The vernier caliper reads 12.95 mm
